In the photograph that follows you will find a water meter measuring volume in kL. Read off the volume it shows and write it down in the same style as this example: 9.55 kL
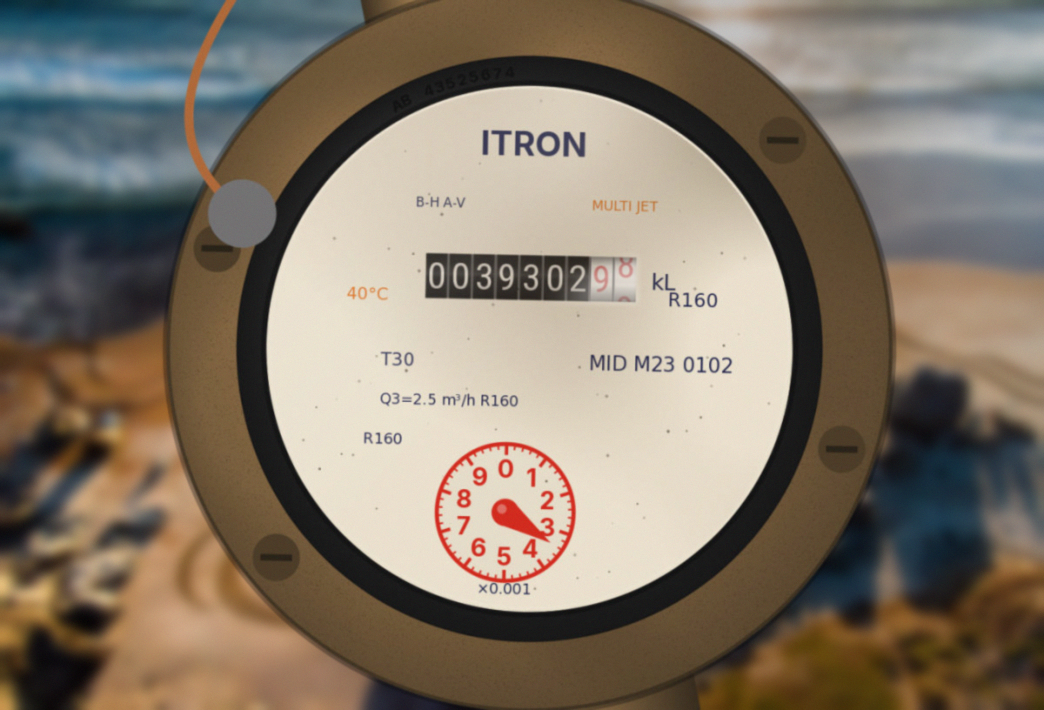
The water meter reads 39302.983 kL
